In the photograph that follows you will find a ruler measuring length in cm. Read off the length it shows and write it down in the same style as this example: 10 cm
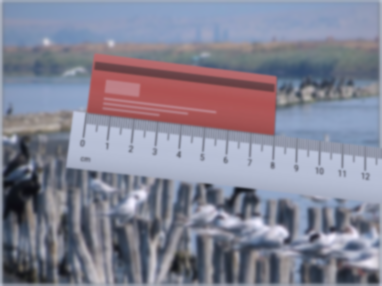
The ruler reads 8 cm
